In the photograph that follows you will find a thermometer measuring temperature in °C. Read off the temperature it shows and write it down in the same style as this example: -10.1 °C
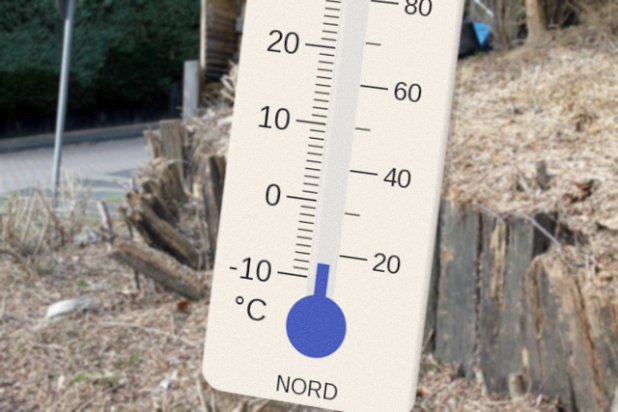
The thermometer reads -8 °C
